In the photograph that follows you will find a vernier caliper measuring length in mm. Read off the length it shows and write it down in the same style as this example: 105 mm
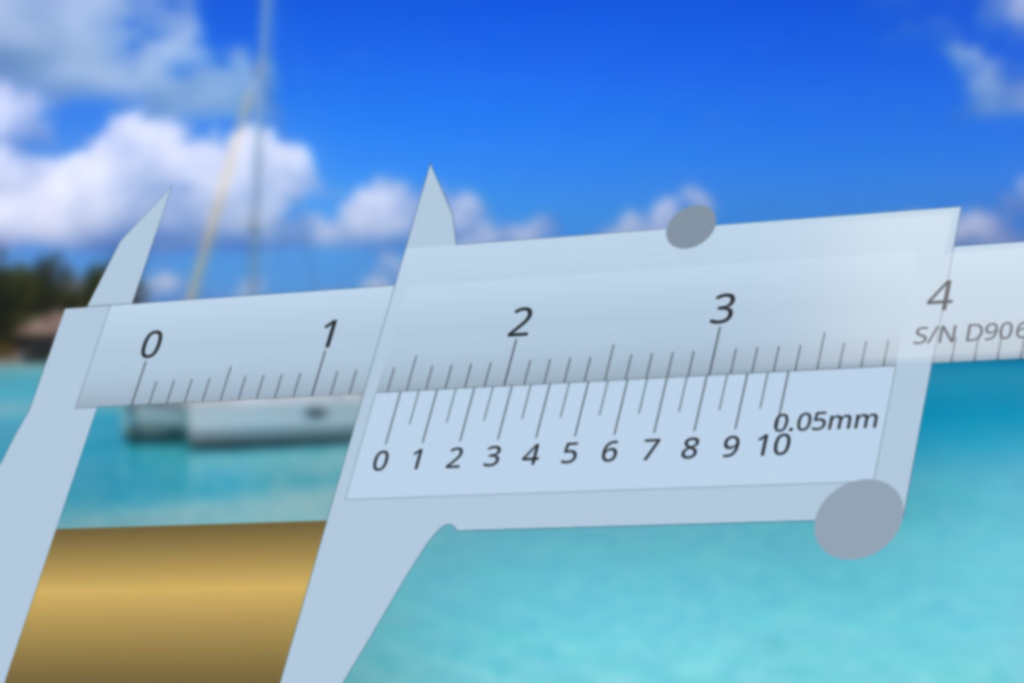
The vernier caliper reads 14.7 mm
